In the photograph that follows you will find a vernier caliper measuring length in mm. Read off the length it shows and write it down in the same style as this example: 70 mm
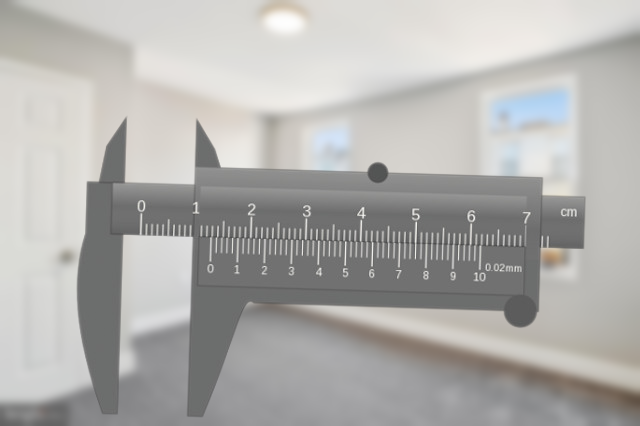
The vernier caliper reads 12.8 mm
